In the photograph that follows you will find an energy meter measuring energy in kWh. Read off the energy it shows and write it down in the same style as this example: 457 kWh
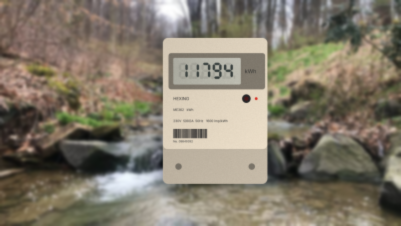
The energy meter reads 11794 kWh
